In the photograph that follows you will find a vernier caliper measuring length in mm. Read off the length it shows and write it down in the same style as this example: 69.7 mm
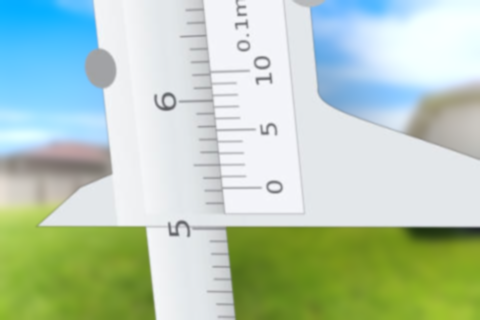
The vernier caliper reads 53.2 mm
